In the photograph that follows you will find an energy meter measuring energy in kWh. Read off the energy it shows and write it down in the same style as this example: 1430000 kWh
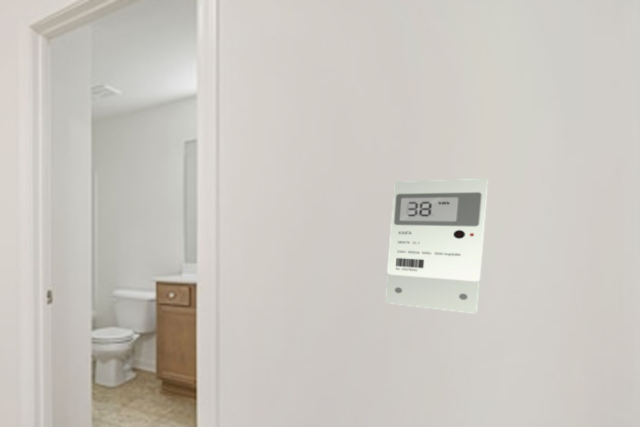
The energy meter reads 38 kWh
